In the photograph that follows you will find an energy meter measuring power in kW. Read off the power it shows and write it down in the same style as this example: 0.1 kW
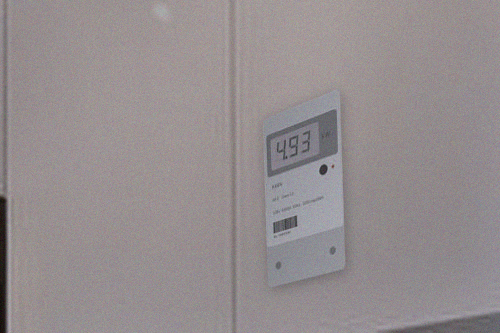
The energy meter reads 4.93 kW
